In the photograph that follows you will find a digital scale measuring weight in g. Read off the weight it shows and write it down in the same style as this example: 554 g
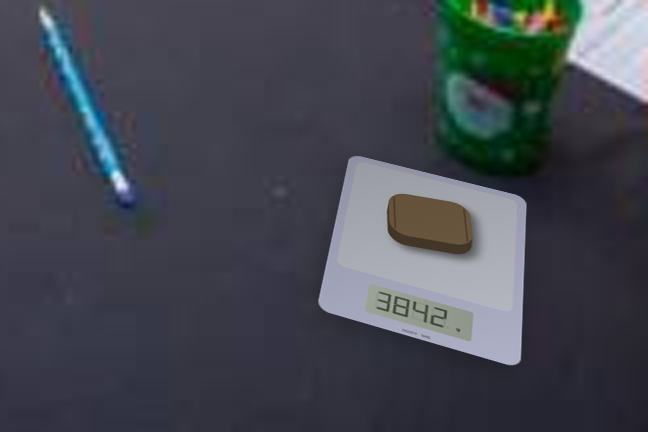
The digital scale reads 3842 g
